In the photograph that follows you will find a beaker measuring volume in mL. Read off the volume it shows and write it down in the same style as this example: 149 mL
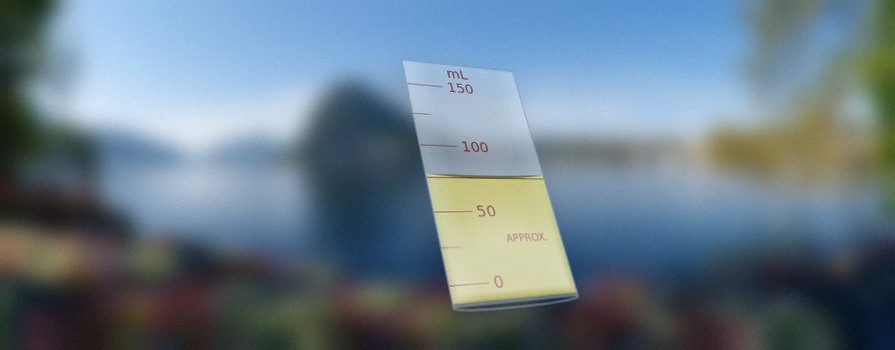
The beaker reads 75 mL
